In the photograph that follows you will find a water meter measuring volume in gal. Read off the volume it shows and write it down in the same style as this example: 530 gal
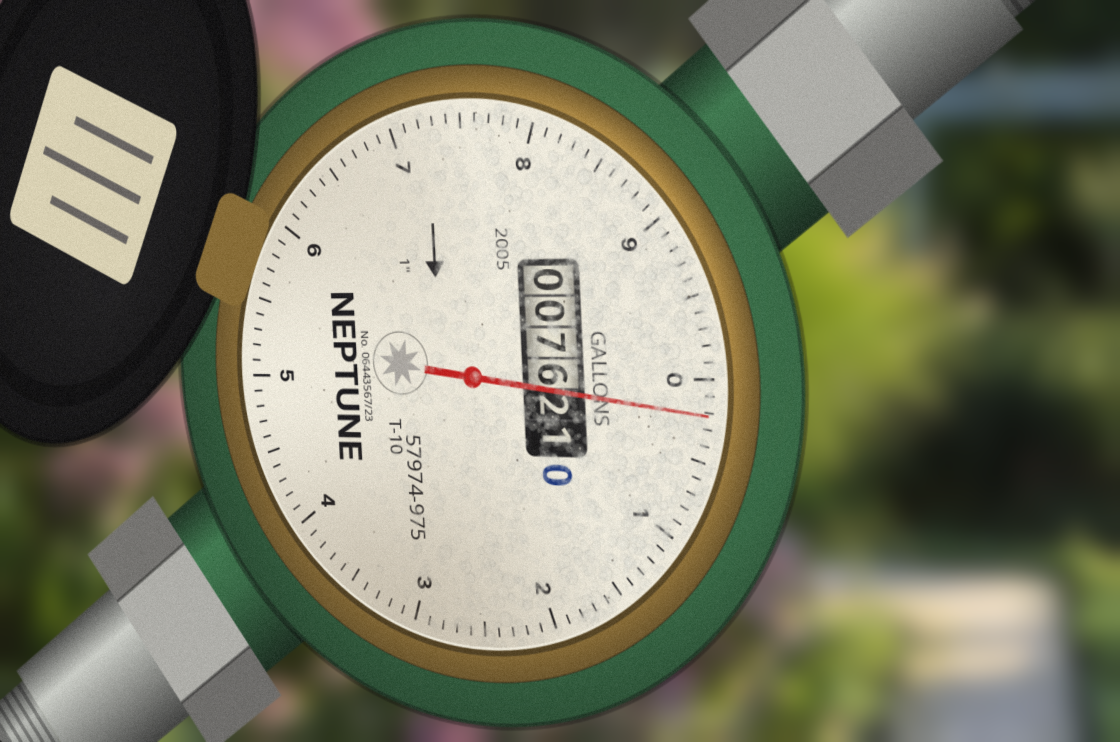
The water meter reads 76210.2 gal
